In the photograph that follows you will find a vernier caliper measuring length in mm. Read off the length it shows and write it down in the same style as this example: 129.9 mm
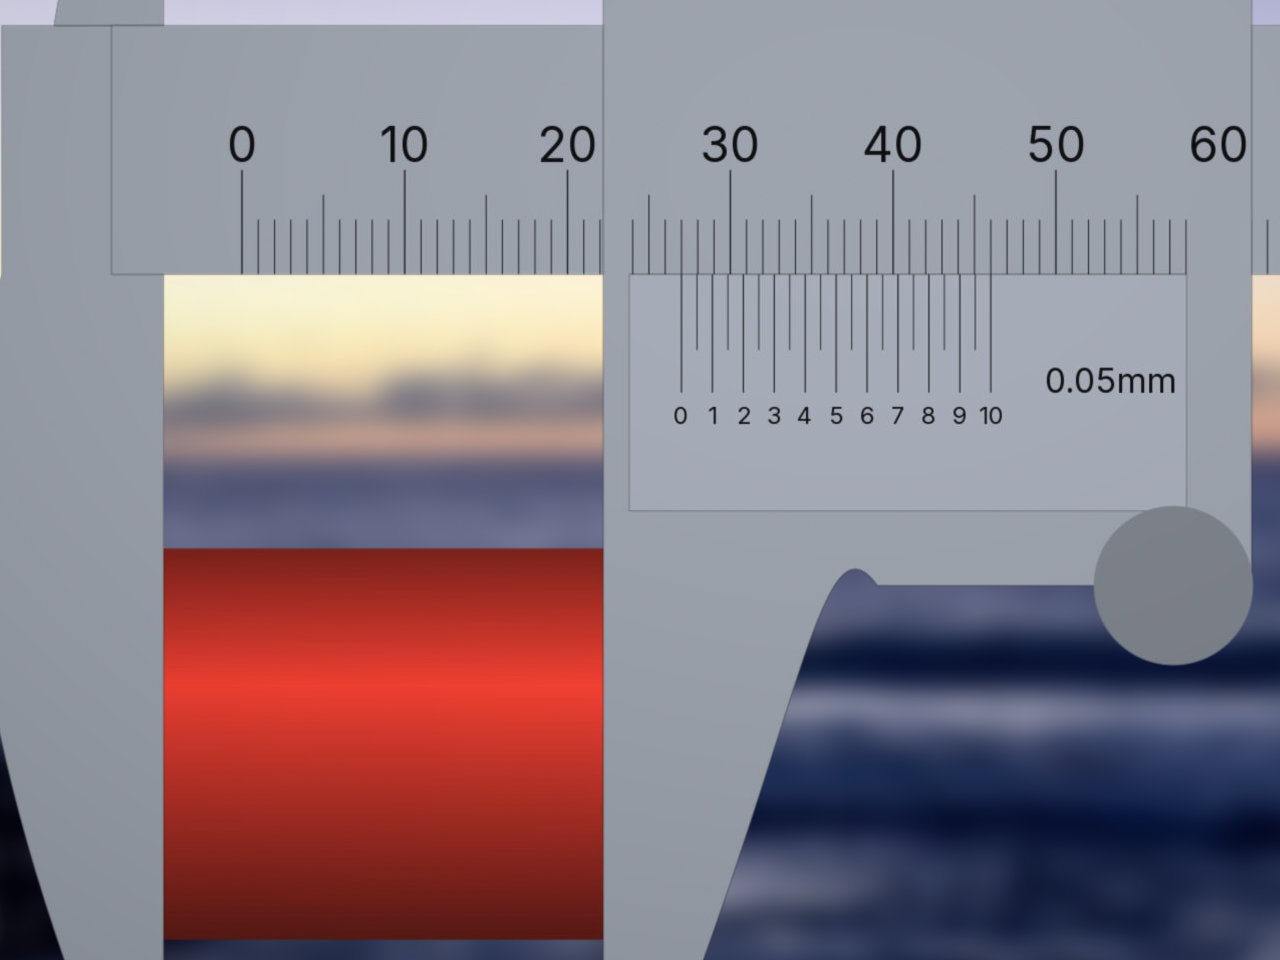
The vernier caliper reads 27.0 mm
